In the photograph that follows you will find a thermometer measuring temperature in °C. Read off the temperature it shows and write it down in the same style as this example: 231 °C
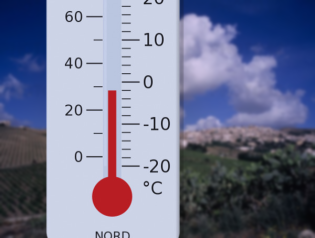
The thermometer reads -2 °C
